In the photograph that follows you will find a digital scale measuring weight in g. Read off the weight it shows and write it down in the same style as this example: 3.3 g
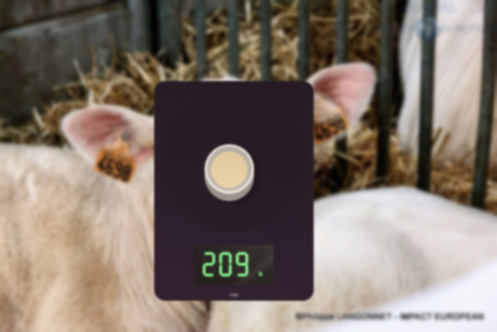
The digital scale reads 209 g
